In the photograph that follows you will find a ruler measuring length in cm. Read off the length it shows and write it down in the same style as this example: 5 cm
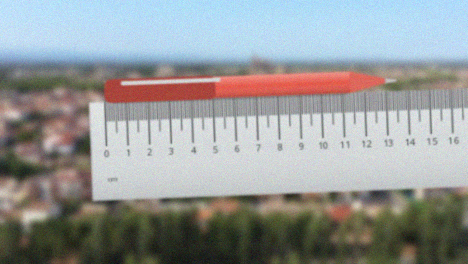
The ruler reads 13.5 cm
